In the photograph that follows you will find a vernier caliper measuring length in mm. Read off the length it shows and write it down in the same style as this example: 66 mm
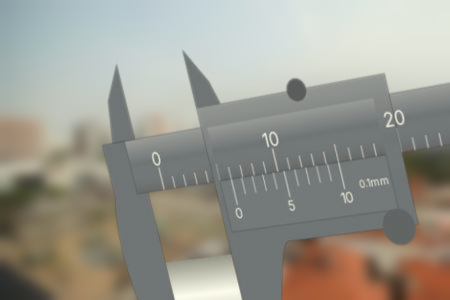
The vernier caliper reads 6.0 mm
